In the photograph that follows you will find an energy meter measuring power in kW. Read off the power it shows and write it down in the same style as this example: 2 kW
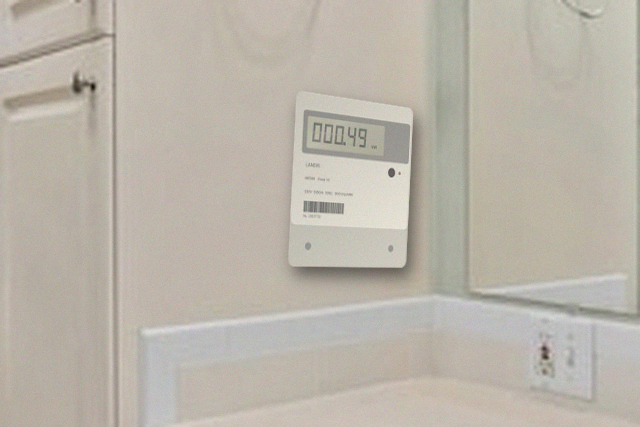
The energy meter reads 0.49 kW
